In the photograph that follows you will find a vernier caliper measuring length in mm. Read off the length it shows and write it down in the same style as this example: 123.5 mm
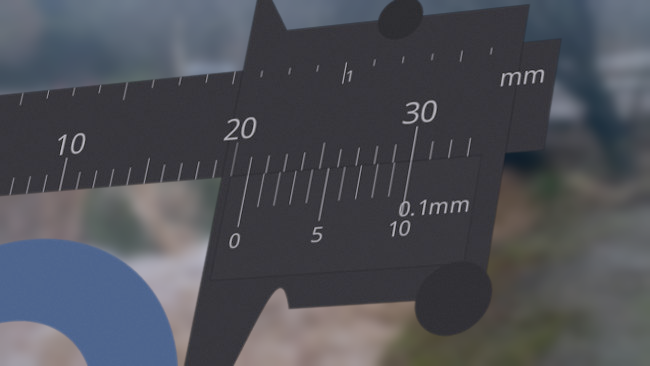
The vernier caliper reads 21.0 mm
